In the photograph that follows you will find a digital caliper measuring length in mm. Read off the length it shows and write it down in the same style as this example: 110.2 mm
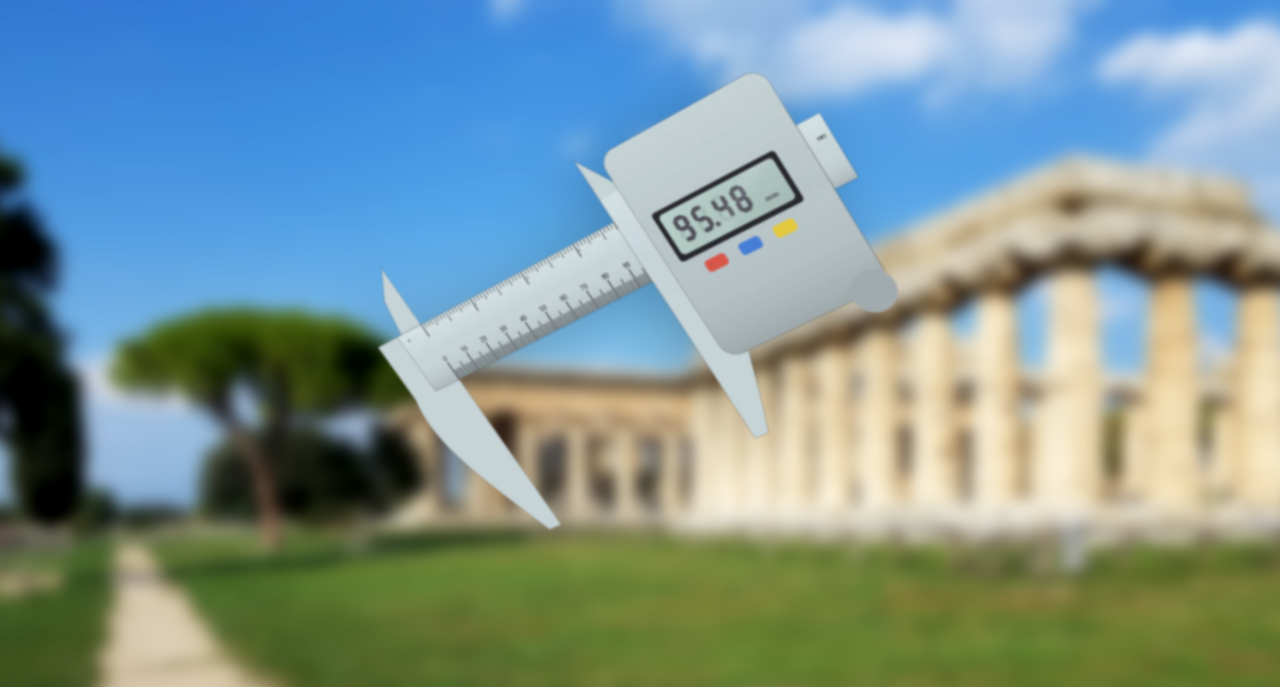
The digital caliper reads 95.48 mm
